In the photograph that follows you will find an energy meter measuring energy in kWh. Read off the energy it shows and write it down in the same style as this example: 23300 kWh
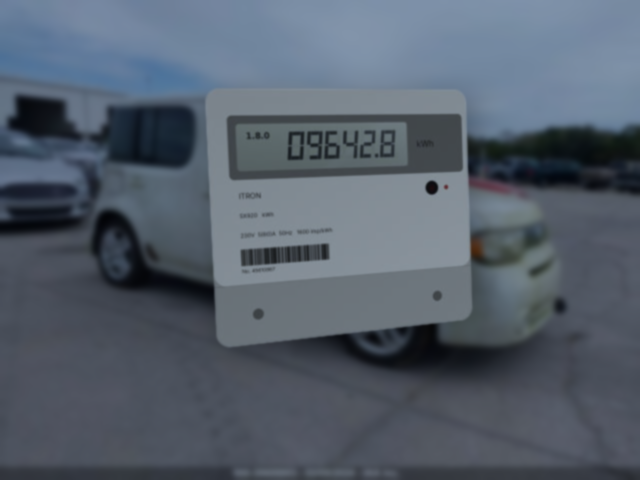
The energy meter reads 9642.8 kWh
